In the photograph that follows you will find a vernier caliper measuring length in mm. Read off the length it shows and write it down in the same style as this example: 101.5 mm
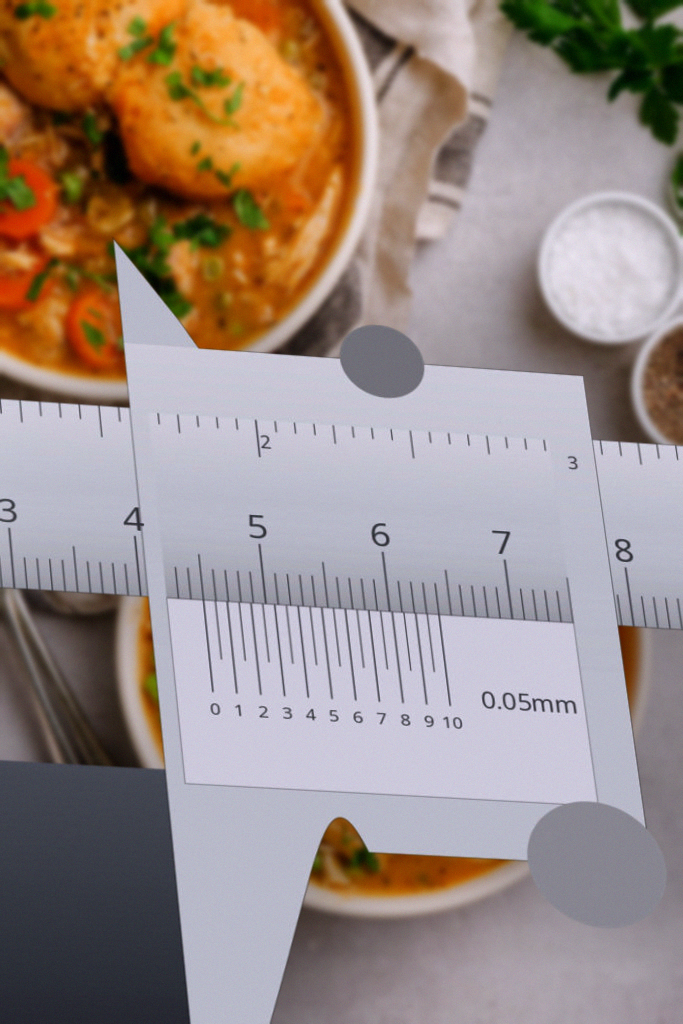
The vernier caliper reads 45.0 mm
